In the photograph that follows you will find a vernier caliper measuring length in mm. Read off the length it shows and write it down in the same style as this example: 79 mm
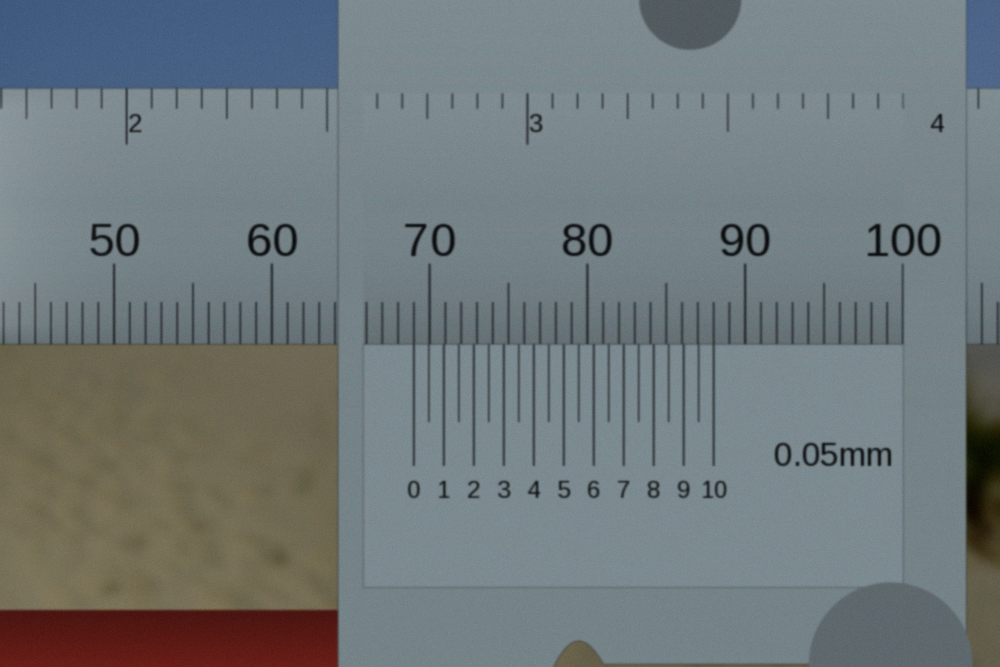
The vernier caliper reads 69.0 mm
